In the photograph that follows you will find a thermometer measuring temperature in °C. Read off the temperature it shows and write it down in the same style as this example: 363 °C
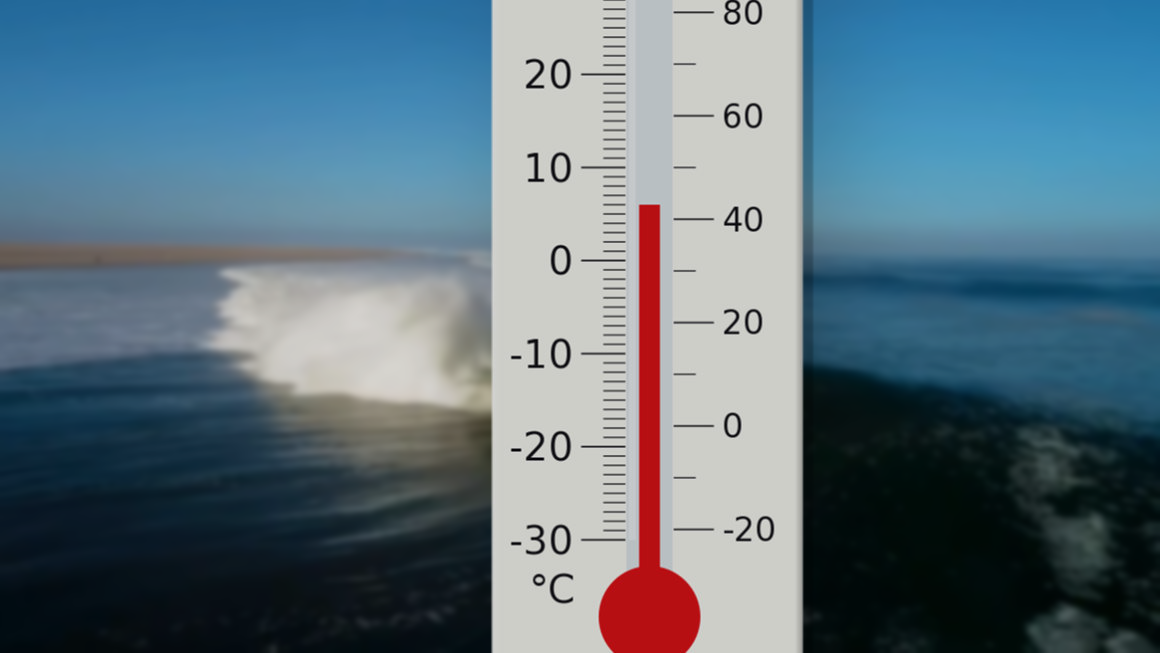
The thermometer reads 6 °C
